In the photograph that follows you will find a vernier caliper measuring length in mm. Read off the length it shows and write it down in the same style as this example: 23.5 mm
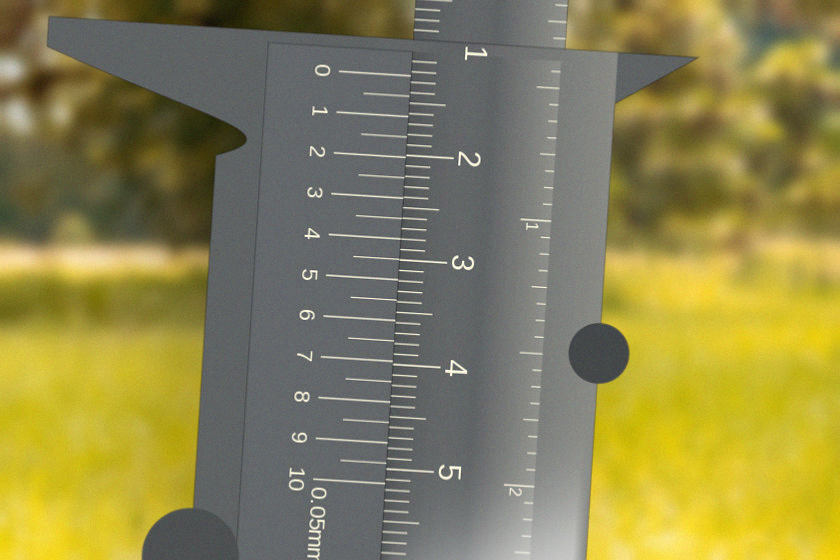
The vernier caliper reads 12.4 mm
